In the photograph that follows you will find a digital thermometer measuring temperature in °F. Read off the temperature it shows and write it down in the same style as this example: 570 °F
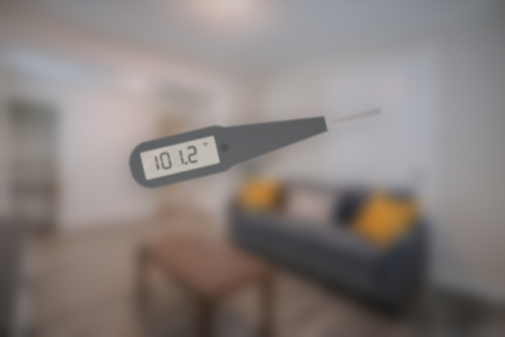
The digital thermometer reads 101.2 °F
